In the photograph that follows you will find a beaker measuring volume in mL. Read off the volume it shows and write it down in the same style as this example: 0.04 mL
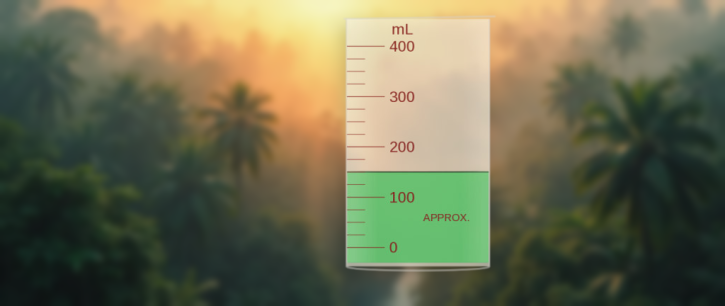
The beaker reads 150 mL
